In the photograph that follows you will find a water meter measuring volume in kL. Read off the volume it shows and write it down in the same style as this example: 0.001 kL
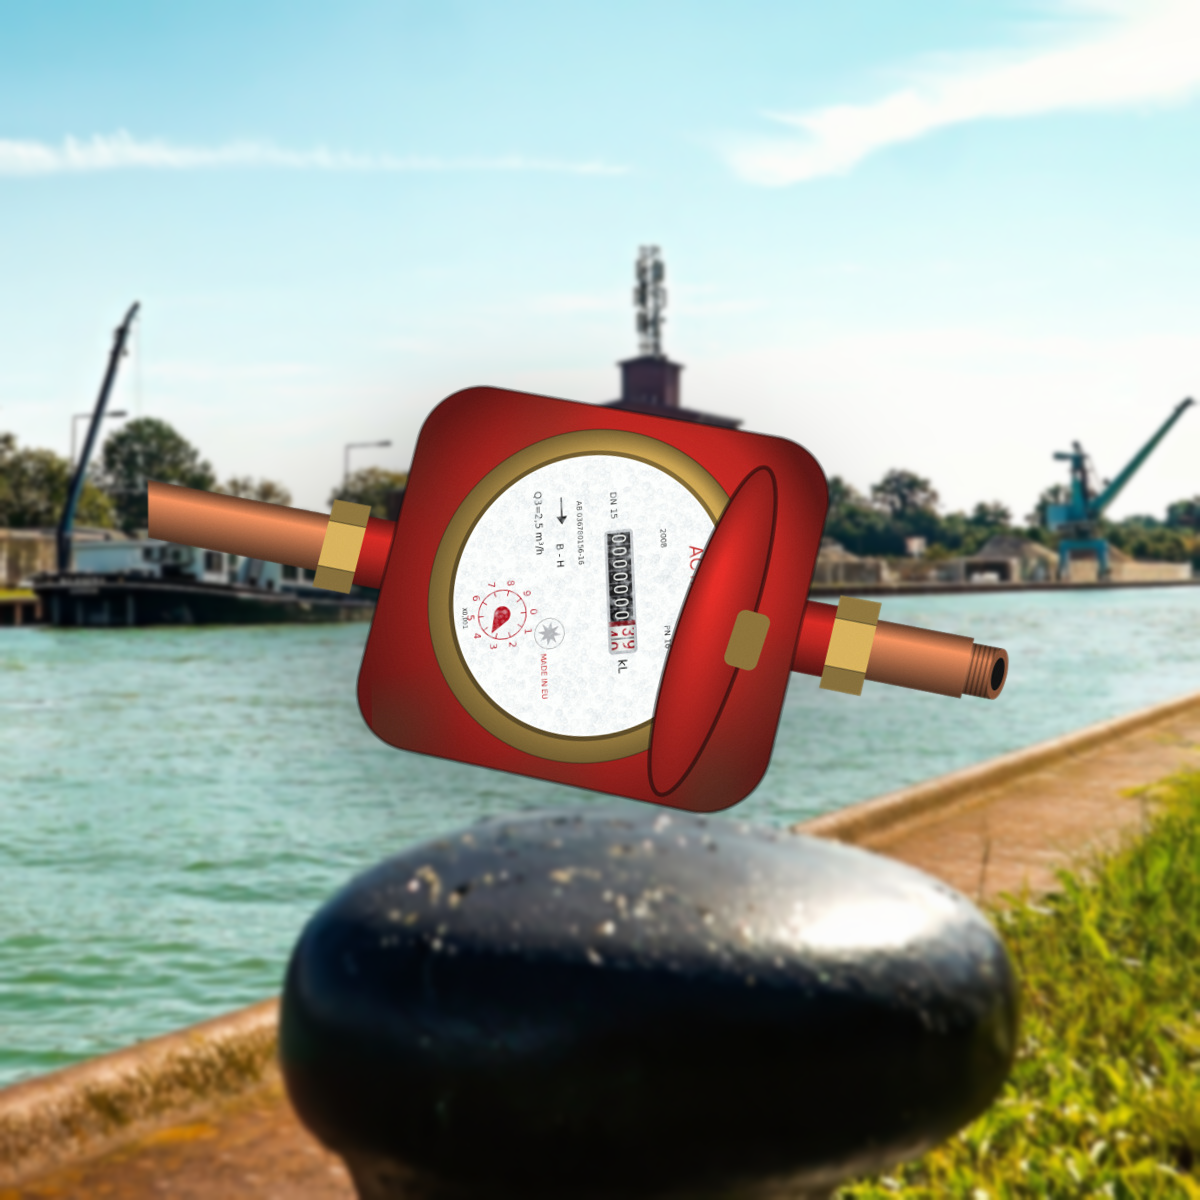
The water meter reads 0.393 kL
